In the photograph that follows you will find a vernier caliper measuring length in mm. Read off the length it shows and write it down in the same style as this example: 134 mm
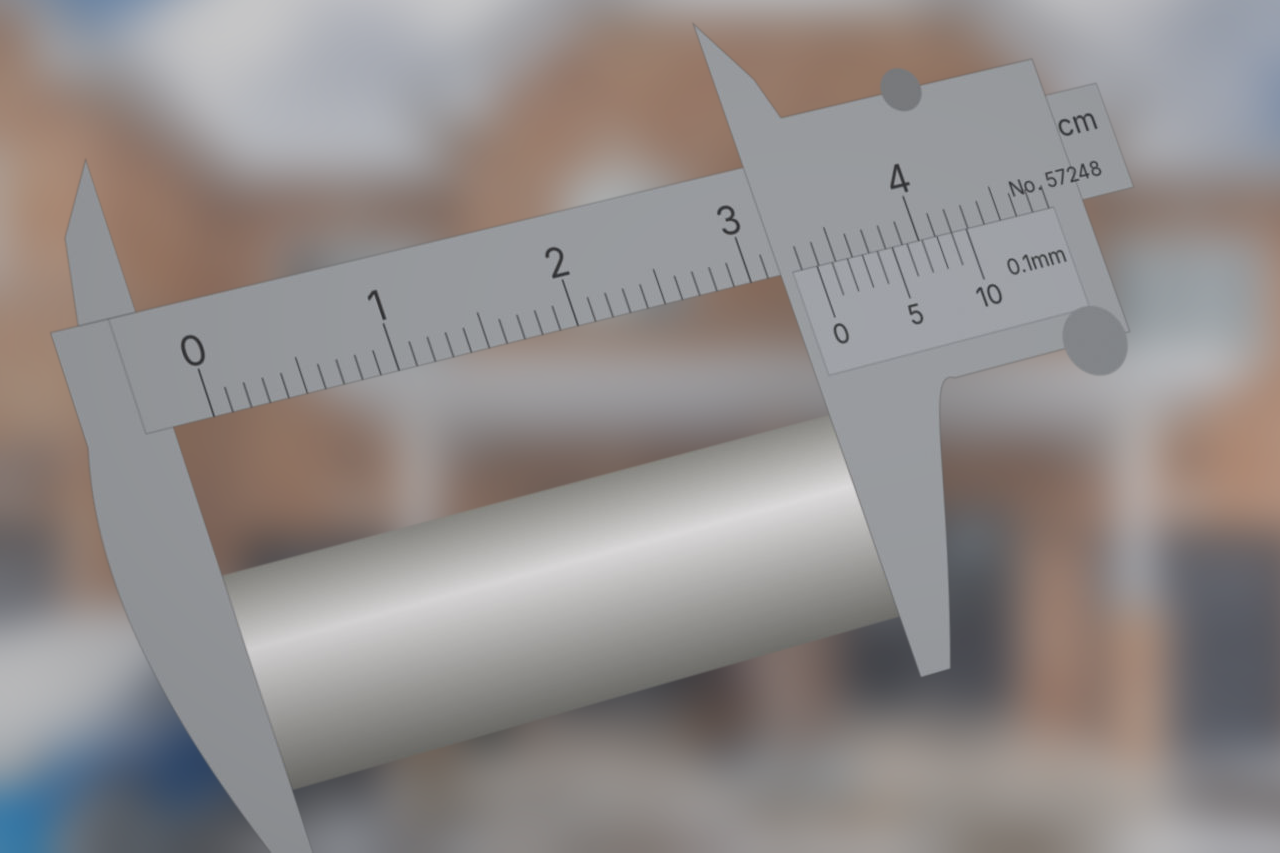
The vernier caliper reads 33.9 mm
